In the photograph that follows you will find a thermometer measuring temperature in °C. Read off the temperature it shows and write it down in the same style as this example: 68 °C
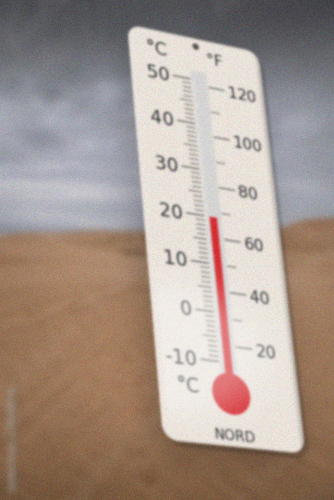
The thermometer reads 20 °C
